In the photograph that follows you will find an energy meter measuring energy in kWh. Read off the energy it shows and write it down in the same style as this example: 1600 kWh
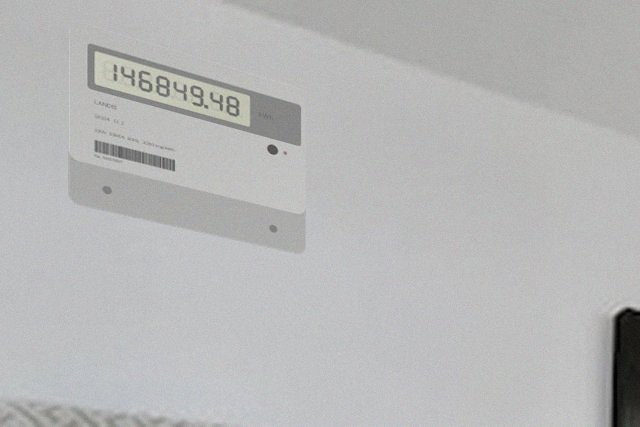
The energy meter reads 146849.48 kWh
